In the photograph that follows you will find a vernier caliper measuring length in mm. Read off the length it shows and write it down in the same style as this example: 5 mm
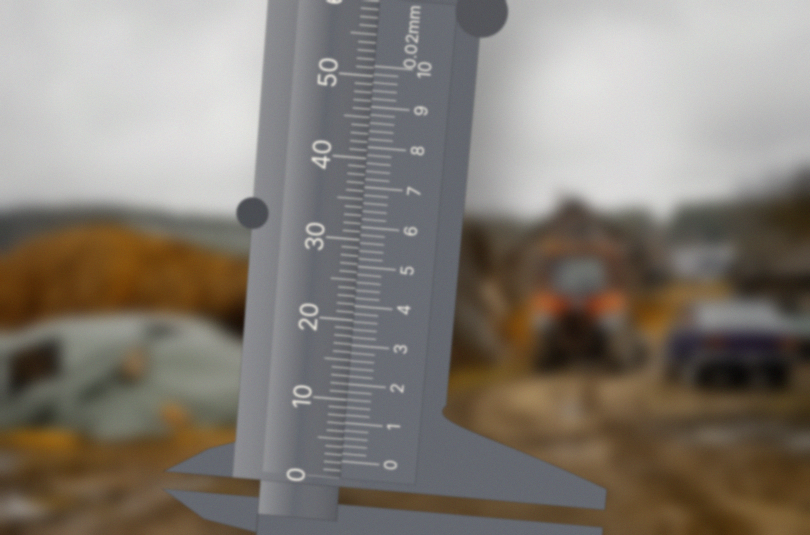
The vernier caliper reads 2.2 mm
